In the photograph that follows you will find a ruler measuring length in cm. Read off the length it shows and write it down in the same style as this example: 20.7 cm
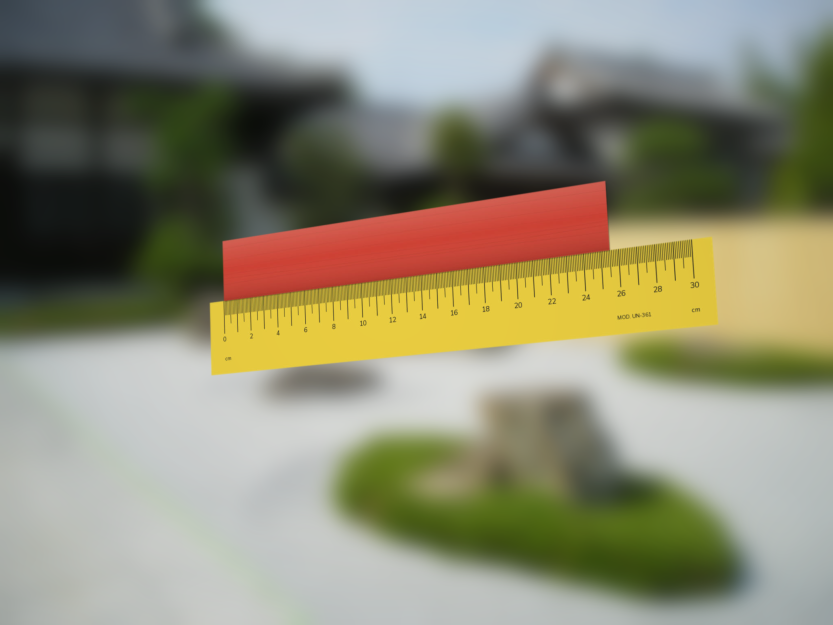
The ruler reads 25.5 cm
